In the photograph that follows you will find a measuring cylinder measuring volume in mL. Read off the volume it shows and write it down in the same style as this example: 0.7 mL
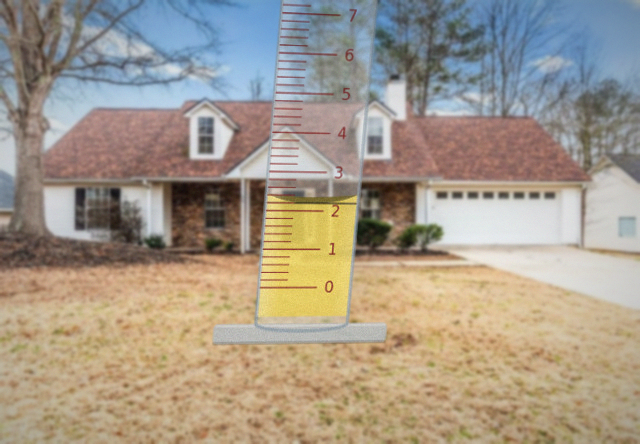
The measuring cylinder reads 2.2 mL
